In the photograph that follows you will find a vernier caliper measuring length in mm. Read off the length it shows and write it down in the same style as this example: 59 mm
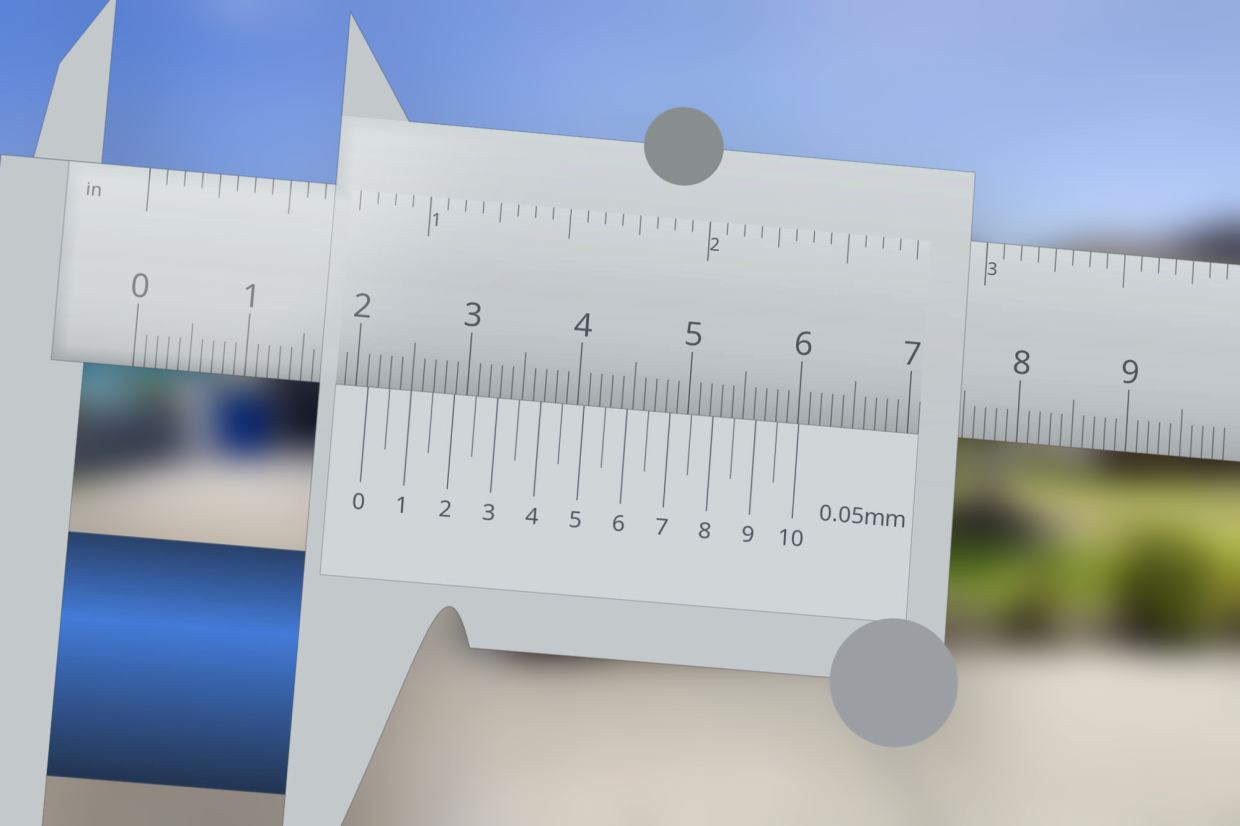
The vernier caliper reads 21.1 mm
